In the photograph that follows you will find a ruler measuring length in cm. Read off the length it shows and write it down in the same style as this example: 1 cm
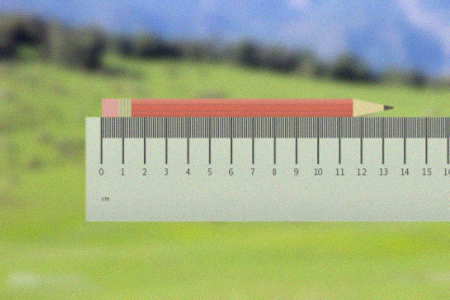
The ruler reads 13.5 cm
